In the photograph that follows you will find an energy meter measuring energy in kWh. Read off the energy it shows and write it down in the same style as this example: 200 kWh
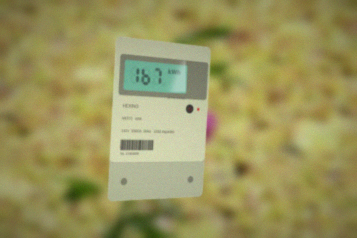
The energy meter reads 167 kWh
